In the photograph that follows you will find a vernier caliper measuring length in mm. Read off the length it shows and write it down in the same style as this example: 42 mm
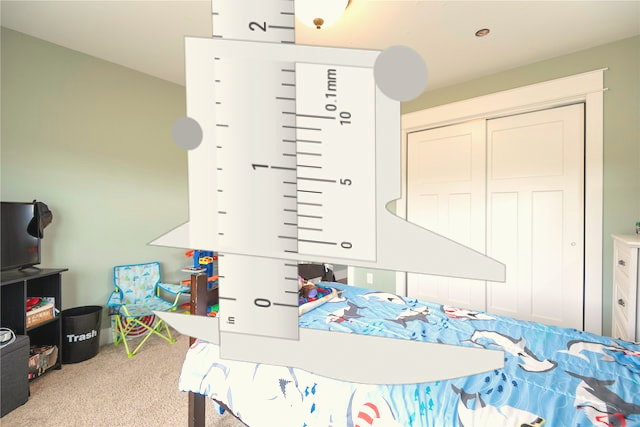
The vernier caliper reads 4.9 mm
